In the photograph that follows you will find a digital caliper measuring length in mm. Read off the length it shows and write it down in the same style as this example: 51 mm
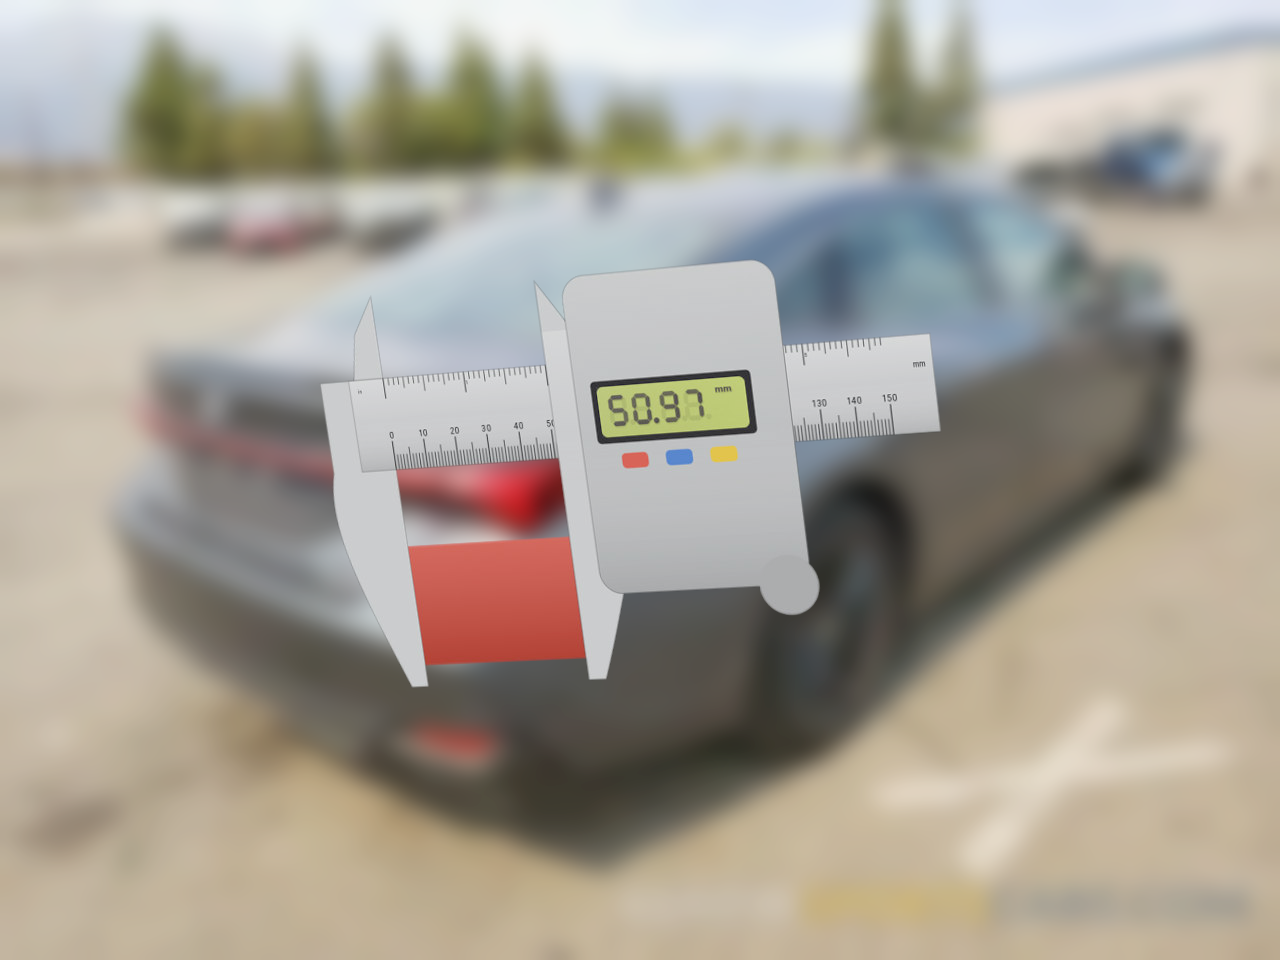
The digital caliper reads 50.97 mm
